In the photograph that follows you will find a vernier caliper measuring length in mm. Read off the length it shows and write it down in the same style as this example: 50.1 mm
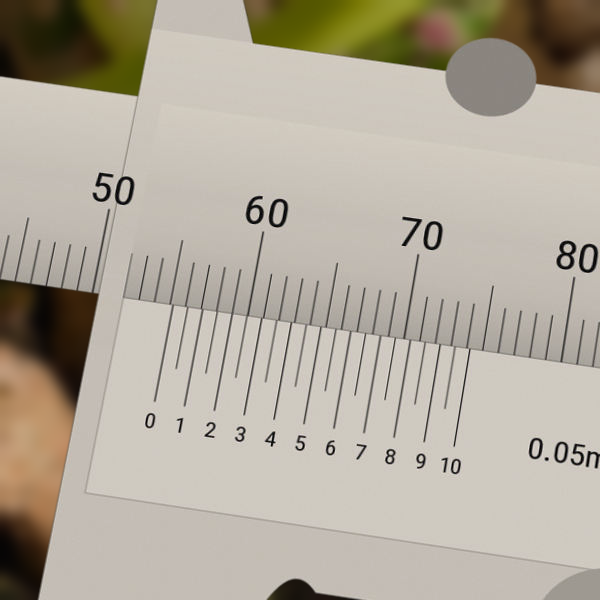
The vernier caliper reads 55.2 mm
